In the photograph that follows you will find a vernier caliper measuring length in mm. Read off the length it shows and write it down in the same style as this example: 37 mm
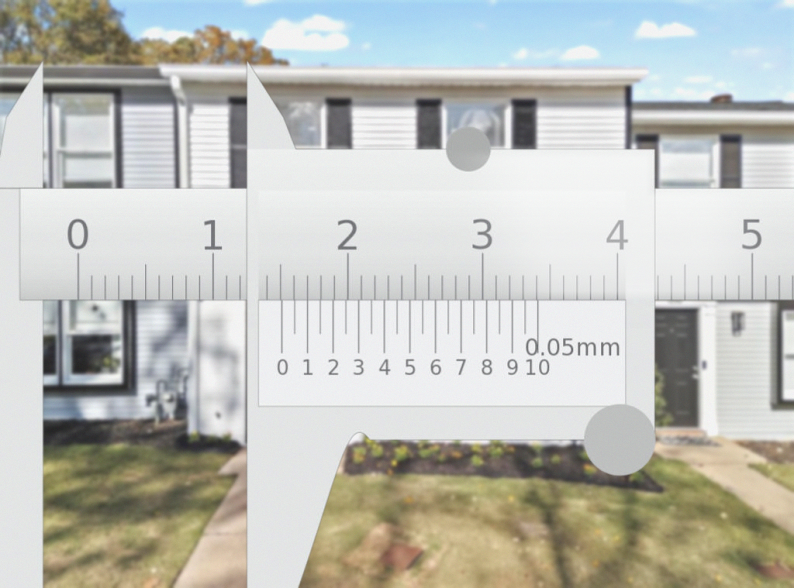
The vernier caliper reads 15.1 mm
